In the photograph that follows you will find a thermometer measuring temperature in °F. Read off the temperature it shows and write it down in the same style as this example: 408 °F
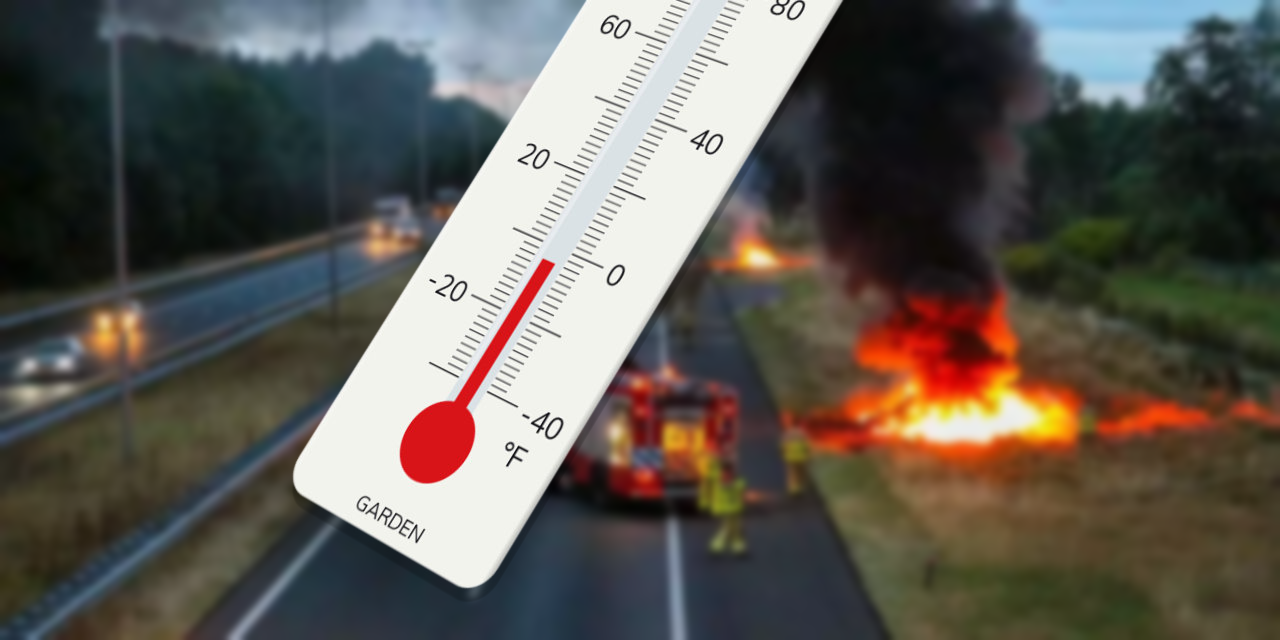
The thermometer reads -4 °F
